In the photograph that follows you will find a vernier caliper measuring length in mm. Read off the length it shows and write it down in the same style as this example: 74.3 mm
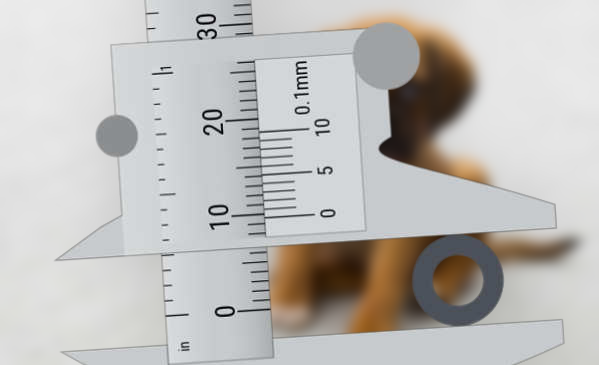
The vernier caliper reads 9.6 mm
